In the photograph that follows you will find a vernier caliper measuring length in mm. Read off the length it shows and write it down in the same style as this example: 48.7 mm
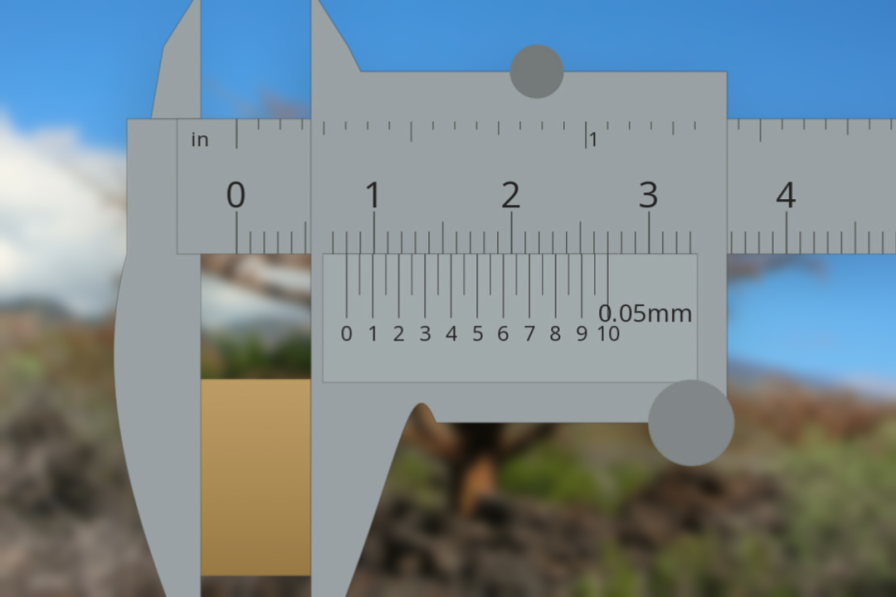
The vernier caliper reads 8.0 mm
